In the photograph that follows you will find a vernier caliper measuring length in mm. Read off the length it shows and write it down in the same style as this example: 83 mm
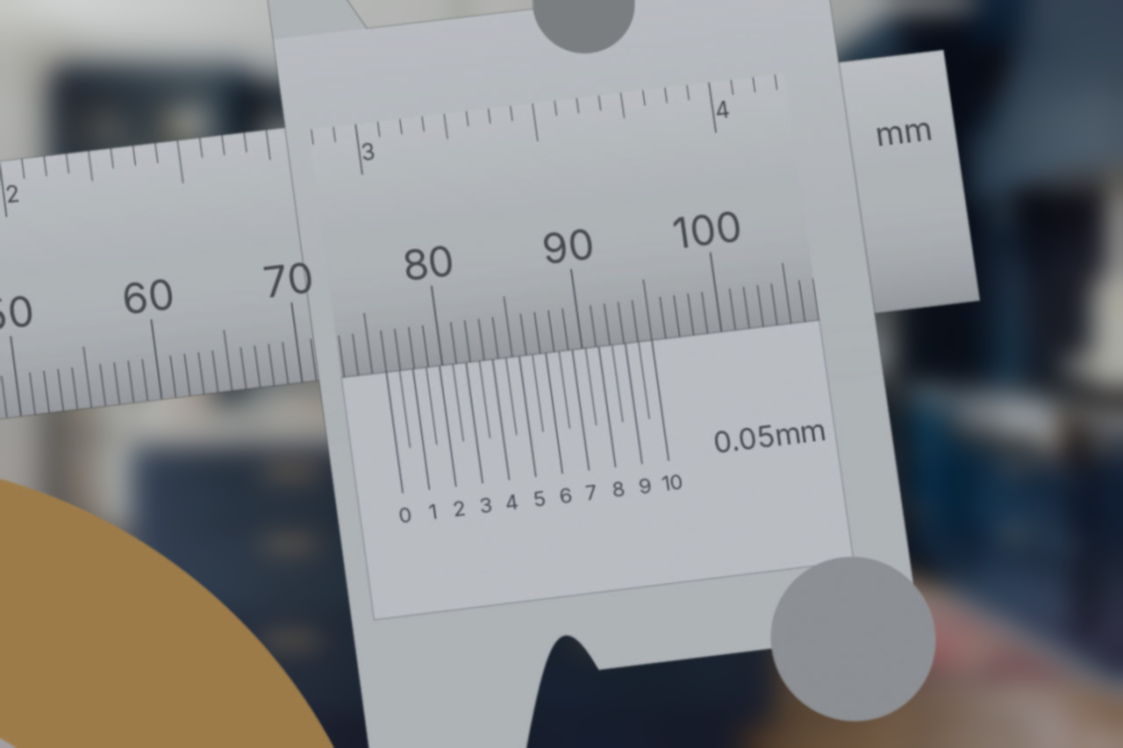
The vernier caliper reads 76.0 mm
